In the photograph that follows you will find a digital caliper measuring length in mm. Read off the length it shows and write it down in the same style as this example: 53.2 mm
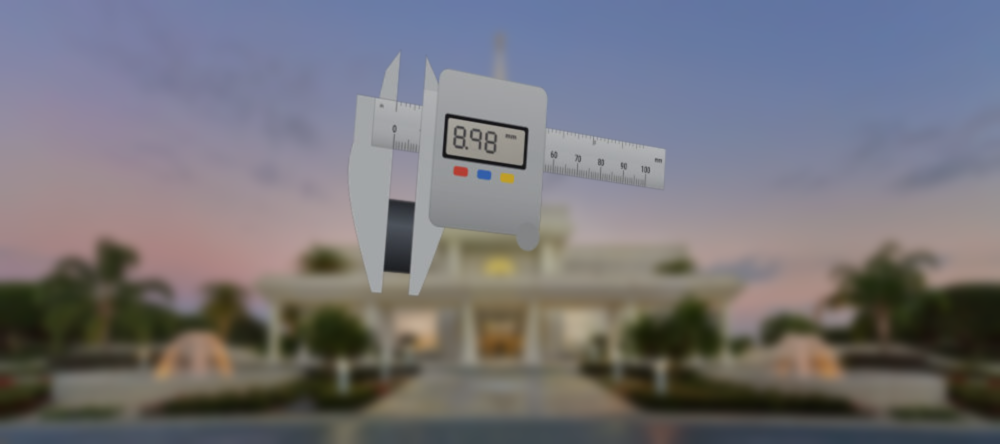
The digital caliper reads 8.98 mm
